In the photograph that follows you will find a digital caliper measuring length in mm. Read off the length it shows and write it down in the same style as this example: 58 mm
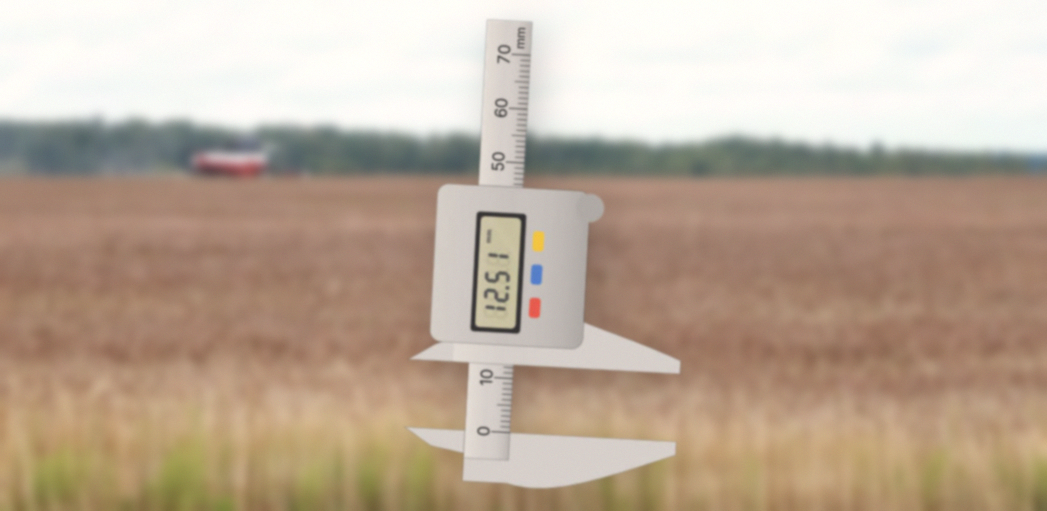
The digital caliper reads 12.51 mm
